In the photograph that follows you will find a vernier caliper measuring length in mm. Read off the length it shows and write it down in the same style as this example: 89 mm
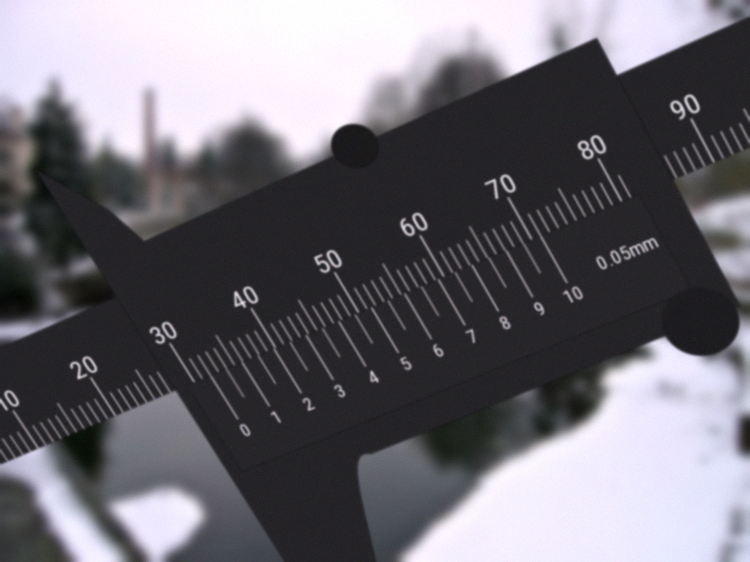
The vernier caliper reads 32.0 mm
